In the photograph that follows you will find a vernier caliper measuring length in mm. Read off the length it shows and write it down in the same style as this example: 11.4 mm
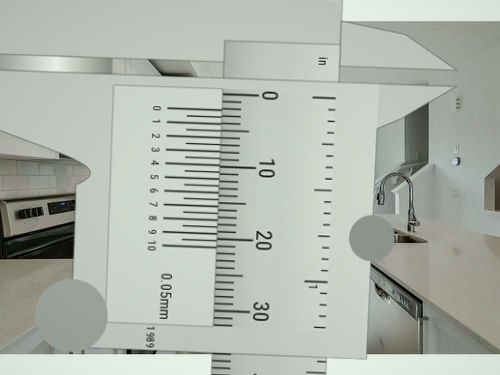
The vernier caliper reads 2.2 mm
